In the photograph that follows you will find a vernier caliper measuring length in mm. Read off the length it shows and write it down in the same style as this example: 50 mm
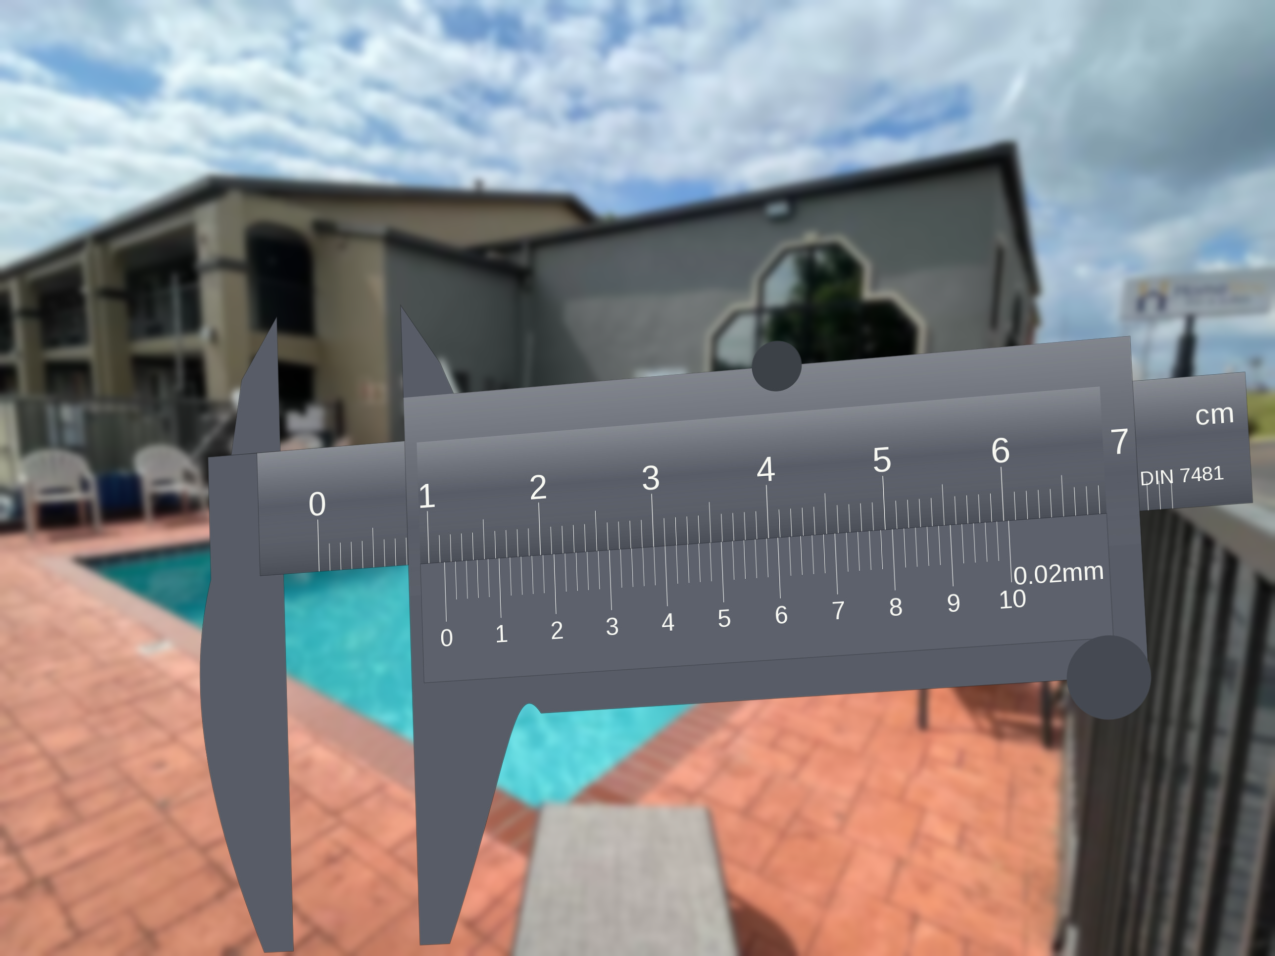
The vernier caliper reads 11.4 mm
